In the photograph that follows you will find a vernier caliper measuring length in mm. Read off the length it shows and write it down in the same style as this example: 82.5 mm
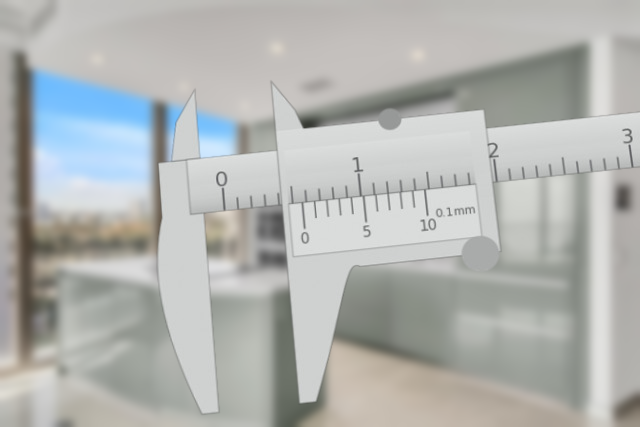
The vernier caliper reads 5.7 mm
